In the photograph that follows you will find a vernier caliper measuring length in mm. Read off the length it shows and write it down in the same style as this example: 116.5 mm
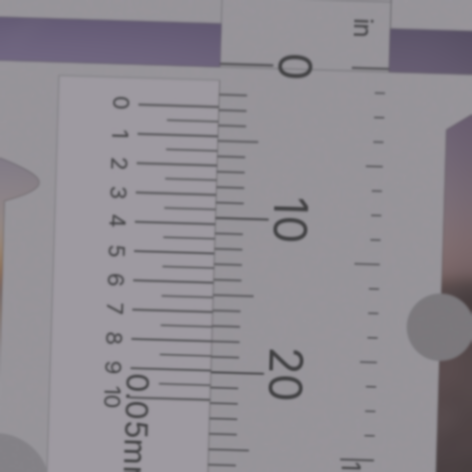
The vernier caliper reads 2.8 mm
